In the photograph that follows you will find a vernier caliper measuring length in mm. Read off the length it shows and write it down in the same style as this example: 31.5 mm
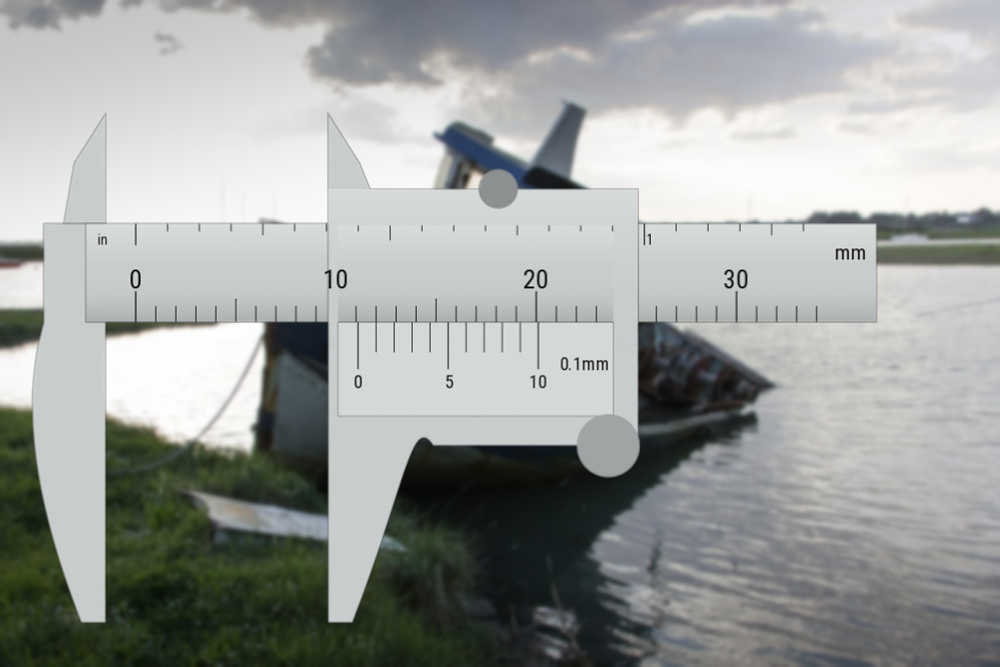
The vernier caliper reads 11.1 mm
